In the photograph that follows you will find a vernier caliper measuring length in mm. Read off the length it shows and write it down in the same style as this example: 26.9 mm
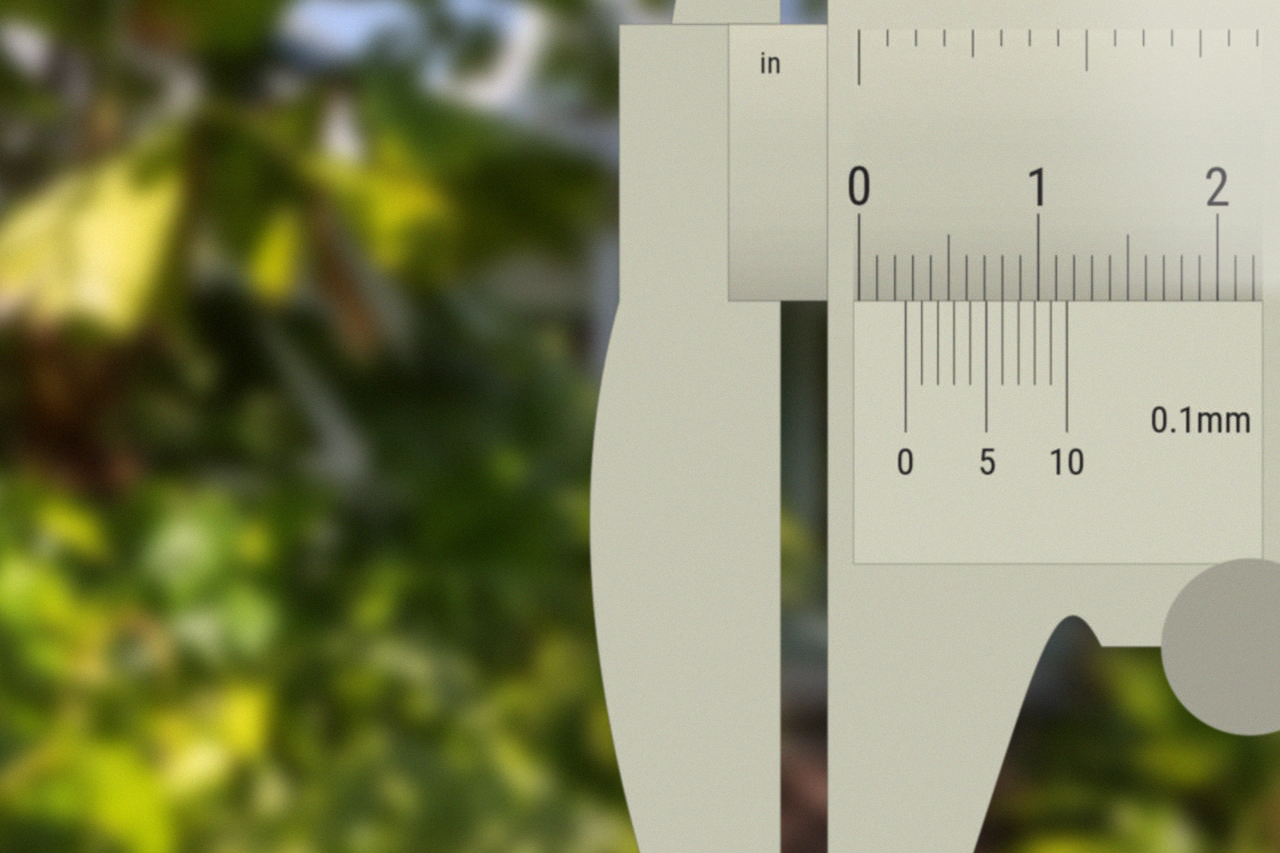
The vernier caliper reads 2.6 mm
